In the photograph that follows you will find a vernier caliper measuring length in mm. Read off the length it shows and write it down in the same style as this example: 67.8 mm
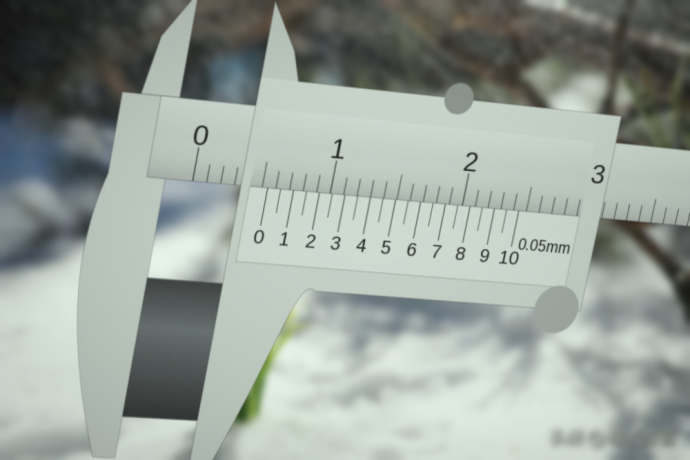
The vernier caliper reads 5.4 mm
